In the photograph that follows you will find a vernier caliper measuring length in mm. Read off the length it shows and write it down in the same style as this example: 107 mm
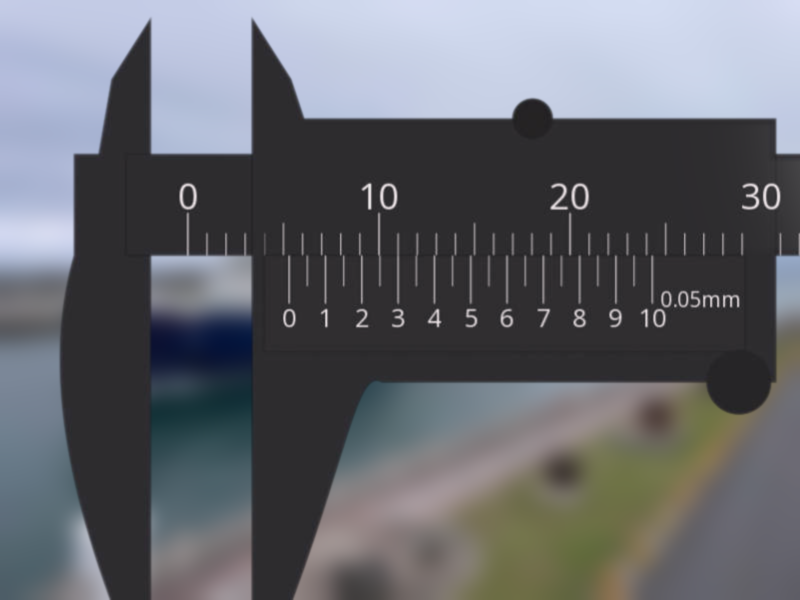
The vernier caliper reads 5.3 mm
